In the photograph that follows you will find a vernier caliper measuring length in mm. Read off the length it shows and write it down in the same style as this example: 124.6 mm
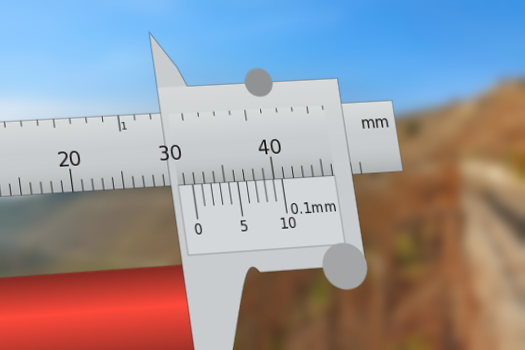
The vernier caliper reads 31.8 mm
